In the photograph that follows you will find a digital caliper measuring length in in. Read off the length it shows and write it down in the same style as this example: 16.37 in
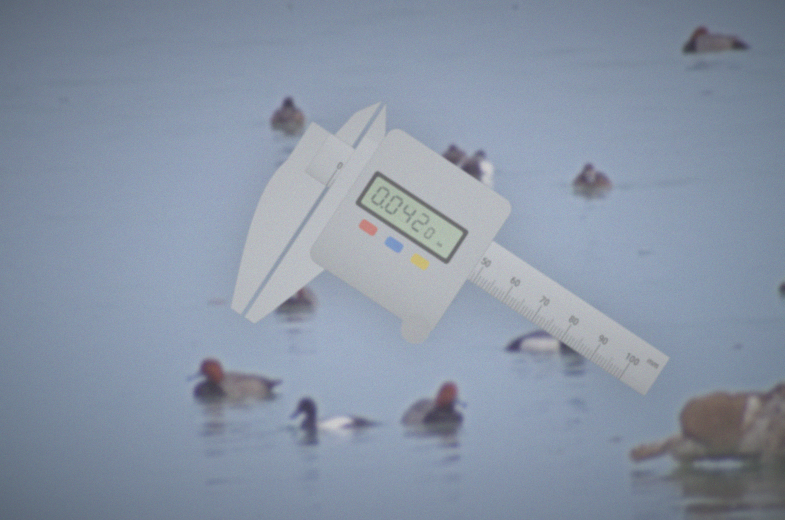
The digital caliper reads 0.0420 in
